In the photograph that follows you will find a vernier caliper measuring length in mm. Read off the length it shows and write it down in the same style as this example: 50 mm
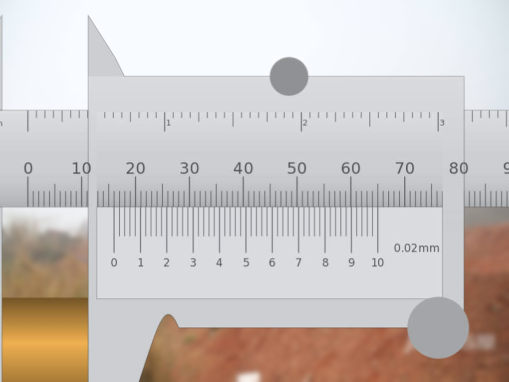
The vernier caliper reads 16.0 mm
